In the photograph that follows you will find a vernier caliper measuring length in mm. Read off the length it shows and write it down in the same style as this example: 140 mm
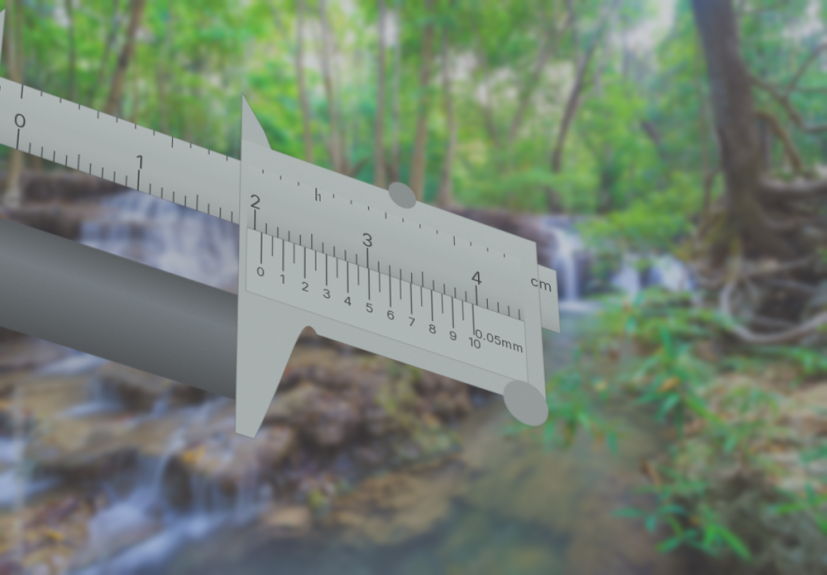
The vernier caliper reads 20.6 mm
